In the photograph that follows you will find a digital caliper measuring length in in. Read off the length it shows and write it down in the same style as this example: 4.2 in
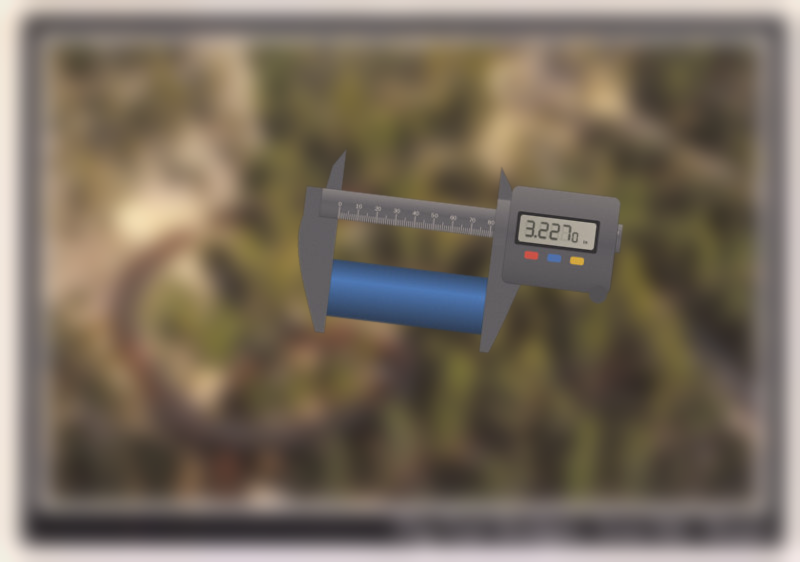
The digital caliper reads 3.2270 in
